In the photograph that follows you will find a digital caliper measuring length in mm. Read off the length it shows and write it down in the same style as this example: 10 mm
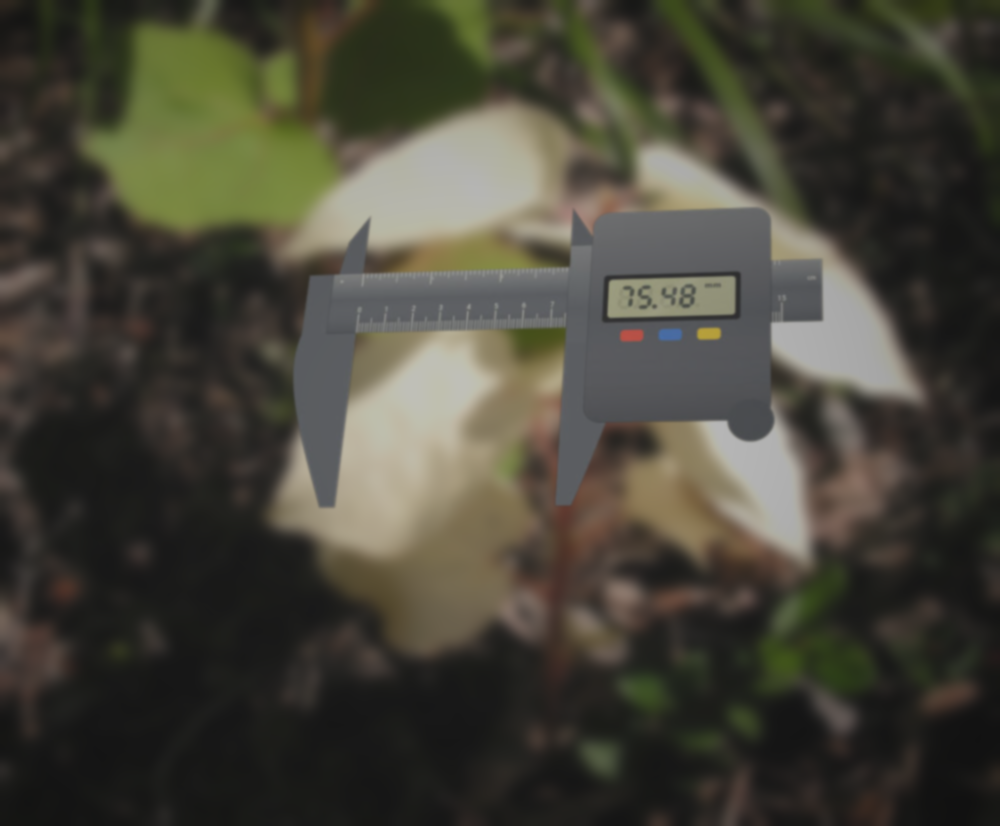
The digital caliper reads 75.48 mm
